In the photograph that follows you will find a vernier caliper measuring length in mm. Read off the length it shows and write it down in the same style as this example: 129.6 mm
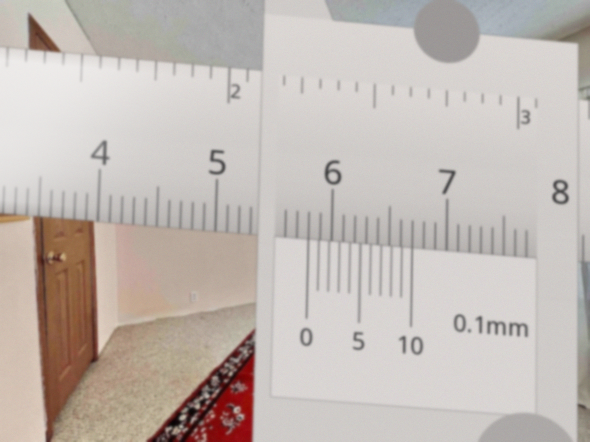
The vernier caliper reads 58.0 mm
